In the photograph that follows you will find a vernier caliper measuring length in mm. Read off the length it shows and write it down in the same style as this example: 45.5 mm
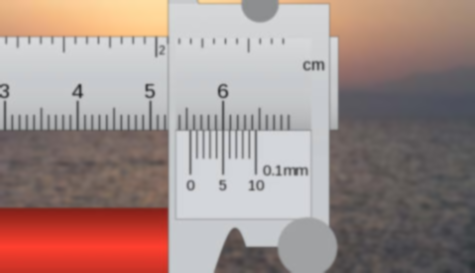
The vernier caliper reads 55.5 mm
